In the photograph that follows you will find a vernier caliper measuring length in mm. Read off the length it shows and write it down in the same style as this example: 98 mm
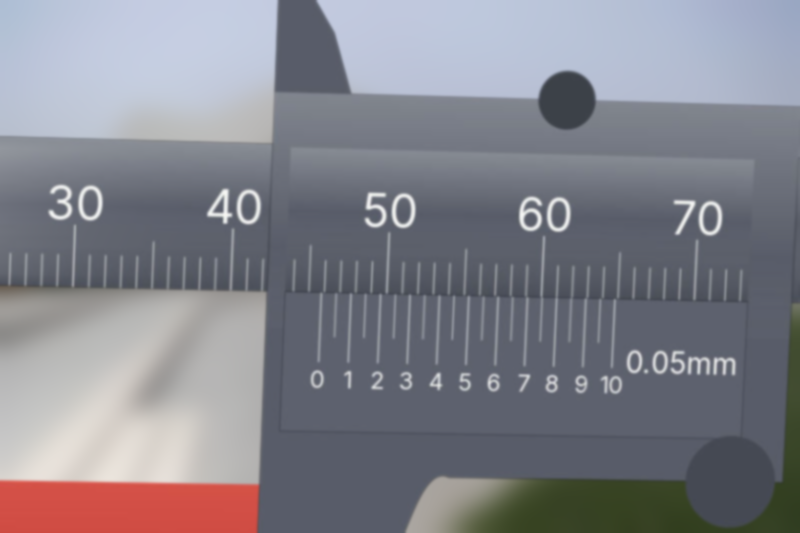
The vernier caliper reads 45.8 mm
